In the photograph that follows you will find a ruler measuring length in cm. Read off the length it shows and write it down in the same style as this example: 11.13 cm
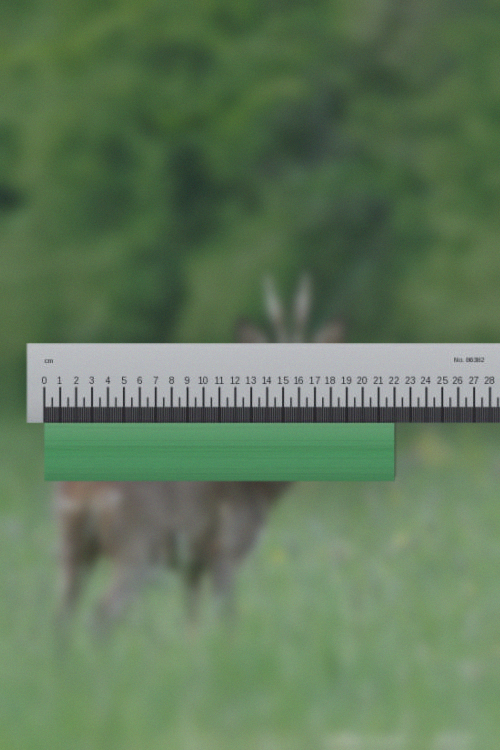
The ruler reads 22 cm
